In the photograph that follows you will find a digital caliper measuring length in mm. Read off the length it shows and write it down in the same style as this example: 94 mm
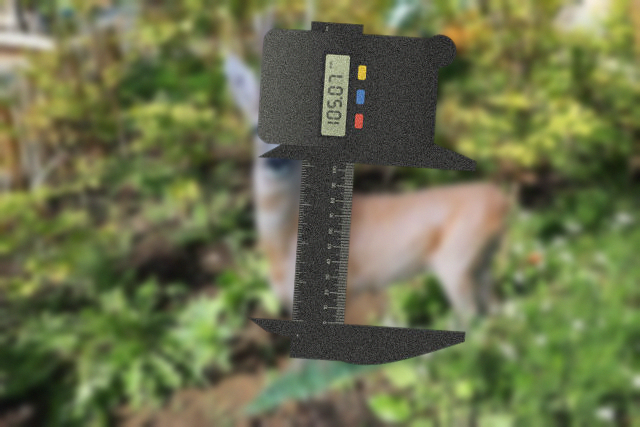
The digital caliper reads 105.07 mm
